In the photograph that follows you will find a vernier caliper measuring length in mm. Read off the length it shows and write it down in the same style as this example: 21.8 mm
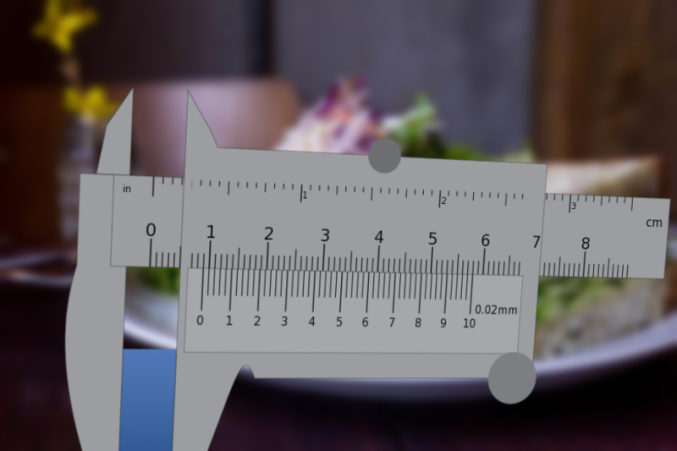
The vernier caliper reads 9.0 mm
